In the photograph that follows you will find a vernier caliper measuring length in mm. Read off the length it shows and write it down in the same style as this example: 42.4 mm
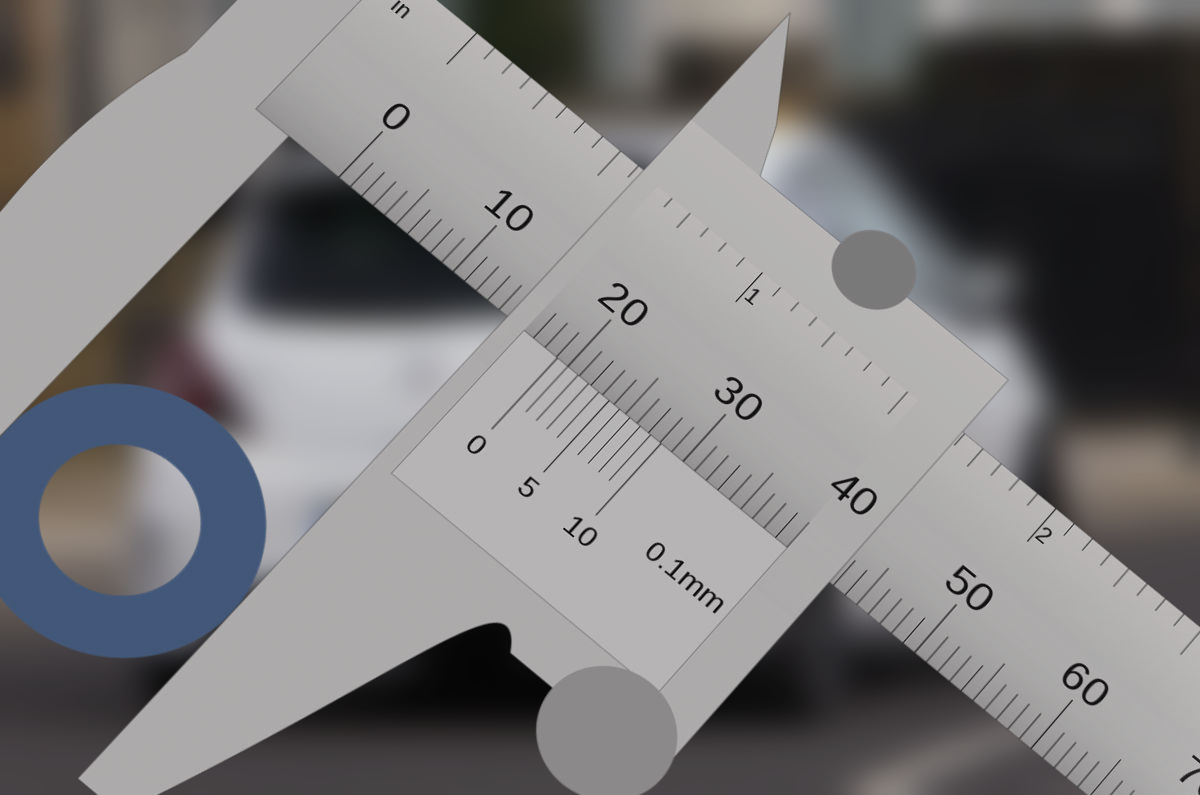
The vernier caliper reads 19.1 mm
